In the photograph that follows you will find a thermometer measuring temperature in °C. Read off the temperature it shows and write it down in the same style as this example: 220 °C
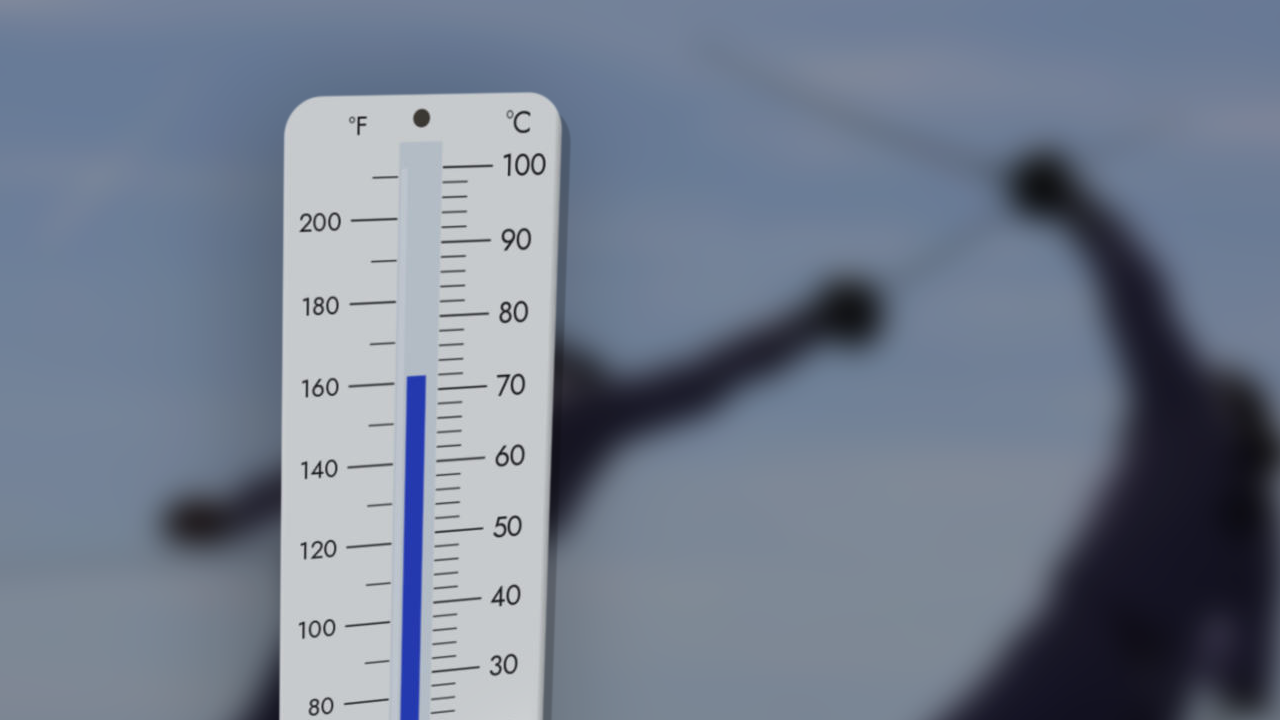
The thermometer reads 72 °C
